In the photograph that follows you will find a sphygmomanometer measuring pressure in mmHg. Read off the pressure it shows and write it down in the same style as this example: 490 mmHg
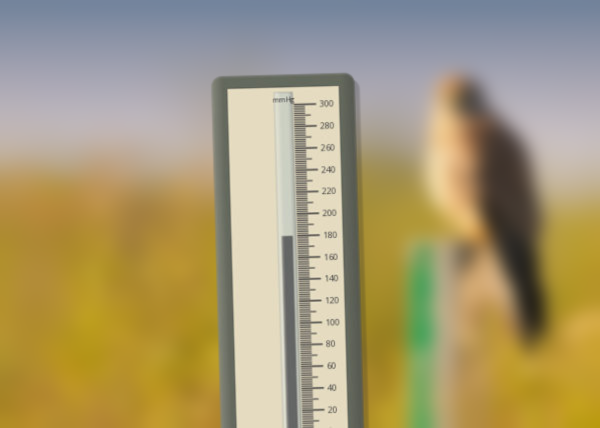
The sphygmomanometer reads 180 mmHg
